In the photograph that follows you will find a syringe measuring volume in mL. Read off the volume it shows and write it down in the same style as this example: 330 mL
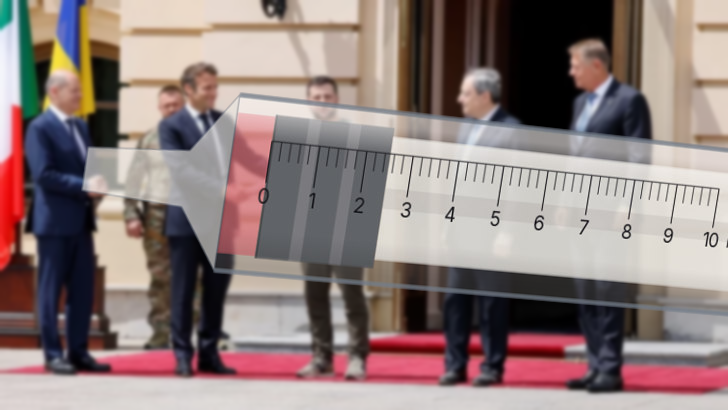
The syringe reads 0 mL
